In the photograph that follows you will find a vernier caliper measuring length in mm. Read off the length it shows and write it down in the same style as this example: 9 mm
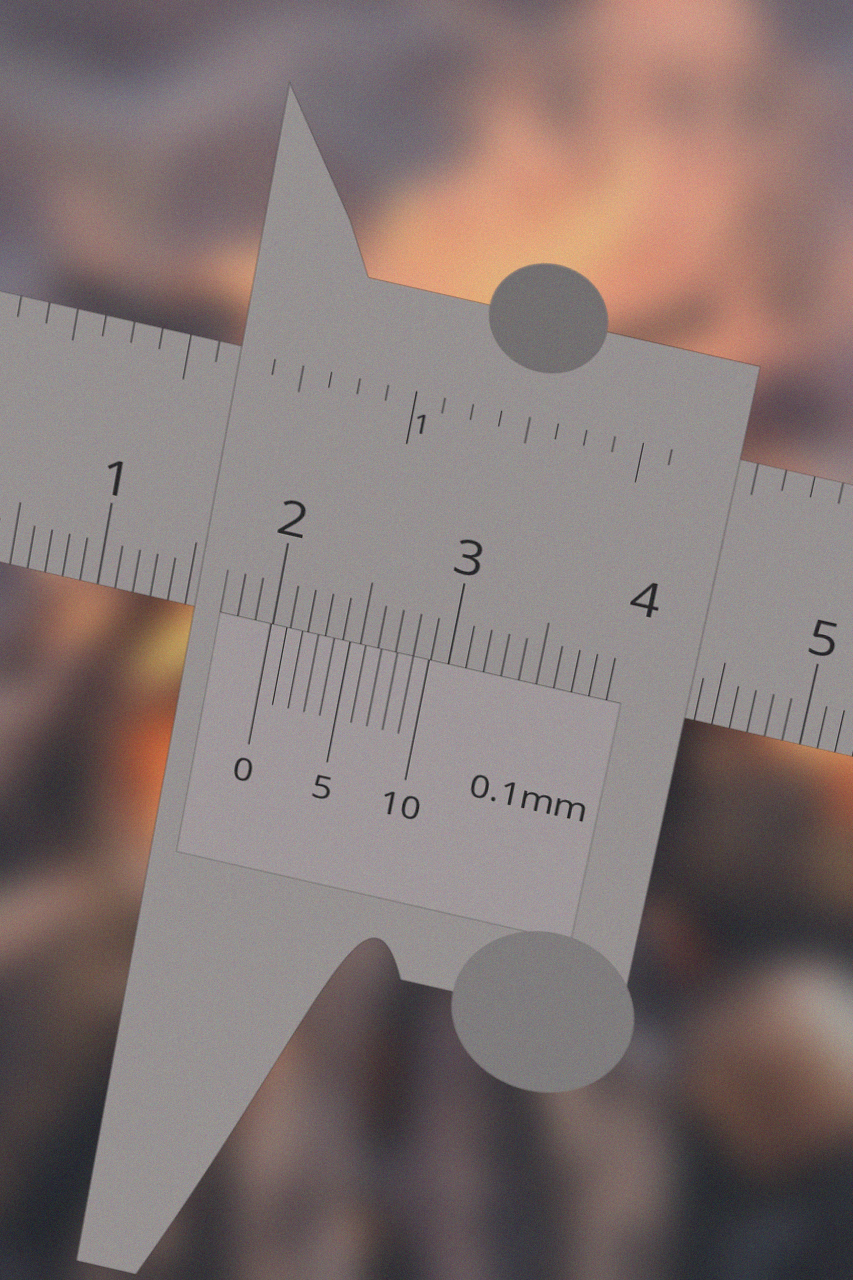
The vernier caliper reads 19.9 mm
